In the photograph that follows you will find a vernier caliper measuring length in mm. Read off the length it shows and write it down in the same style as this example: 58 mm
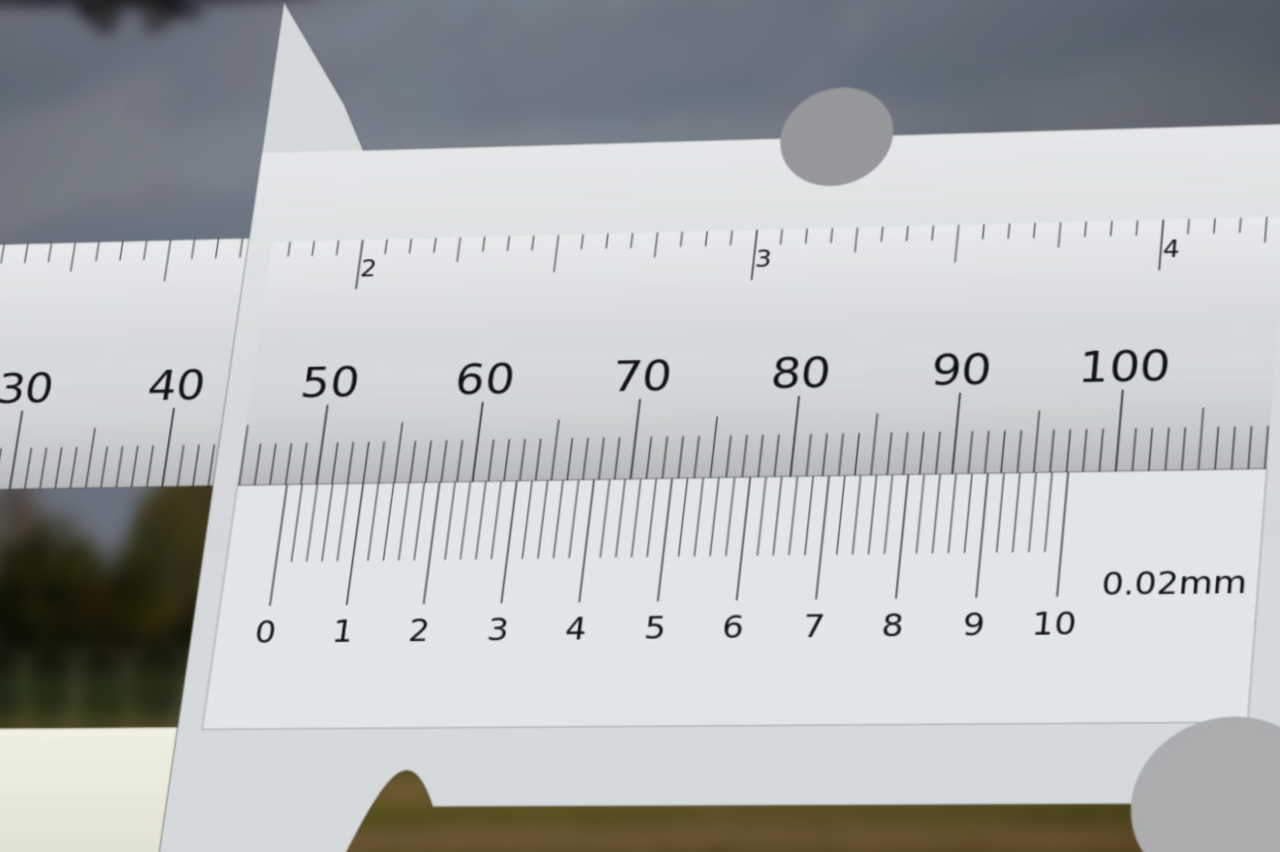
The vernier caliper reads 48.1 mm
